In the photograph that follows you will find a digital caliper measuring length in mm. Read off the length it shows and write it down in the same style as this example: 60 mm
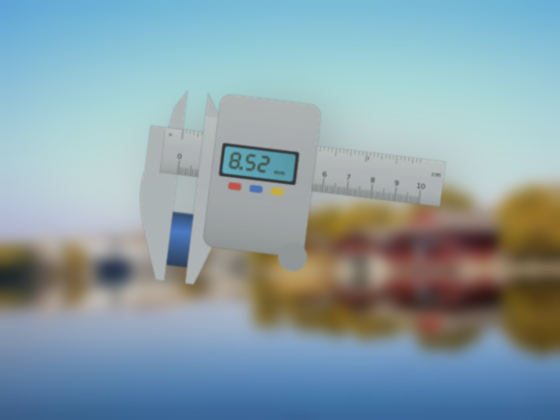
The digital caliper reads 8.52 mm
